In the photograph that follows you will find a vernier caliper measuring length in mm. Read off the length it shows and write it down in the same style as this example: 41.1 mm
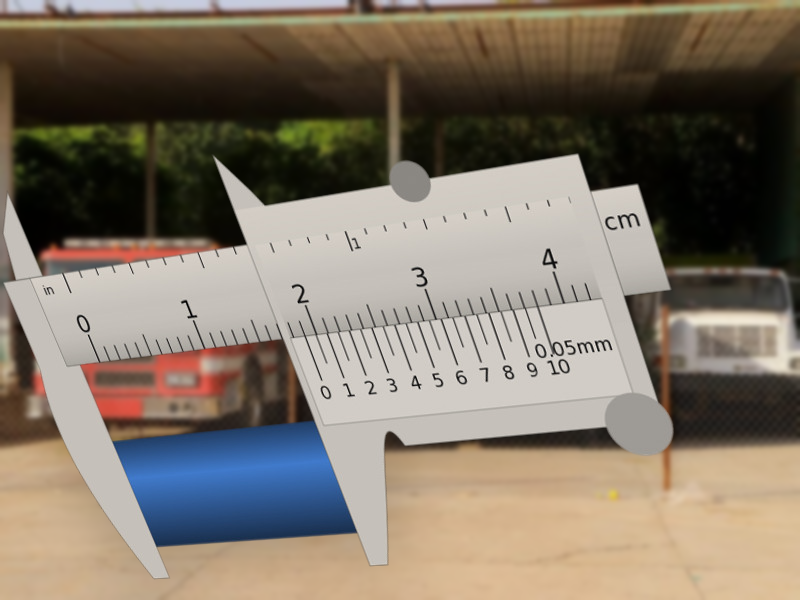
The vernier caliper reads 19.0 mm
